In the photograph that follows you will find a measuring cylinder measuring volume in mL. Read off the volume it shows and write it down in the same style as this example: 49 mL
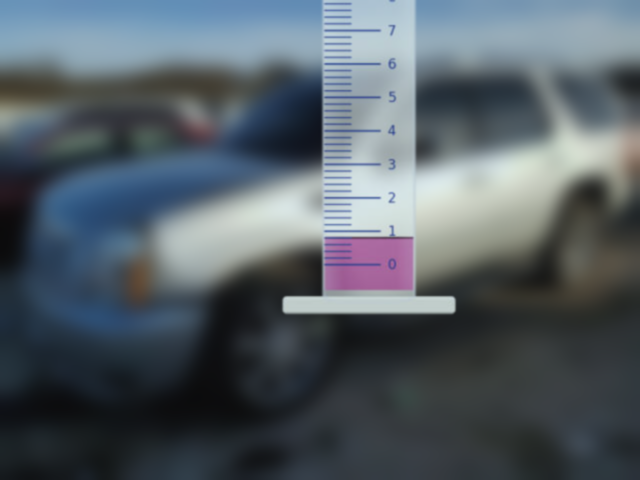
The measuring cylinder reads 0.8 mL
